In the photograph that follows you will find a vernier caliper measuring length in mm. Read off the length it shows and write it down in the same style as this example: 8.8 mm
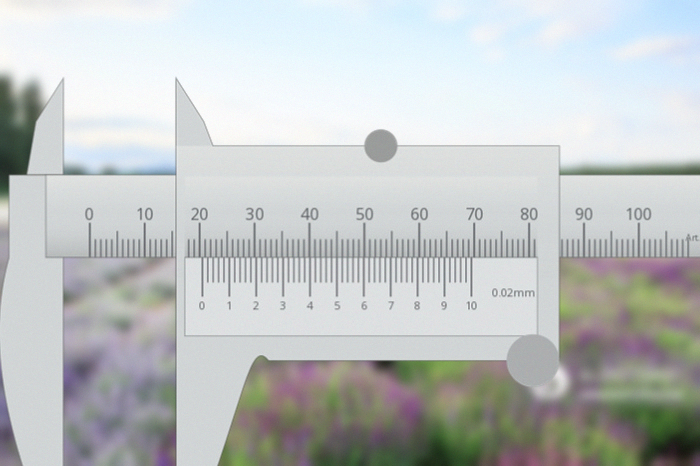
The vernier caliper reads 20.5 mm
